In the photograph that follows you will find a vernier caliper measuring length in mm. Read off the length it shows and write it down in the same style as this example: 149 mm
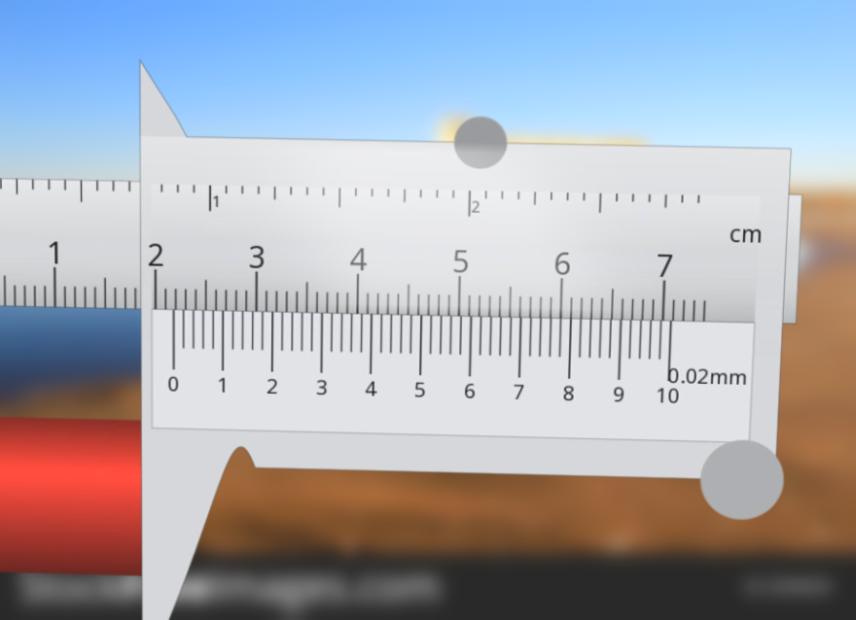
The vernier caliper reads 21.8 mm
